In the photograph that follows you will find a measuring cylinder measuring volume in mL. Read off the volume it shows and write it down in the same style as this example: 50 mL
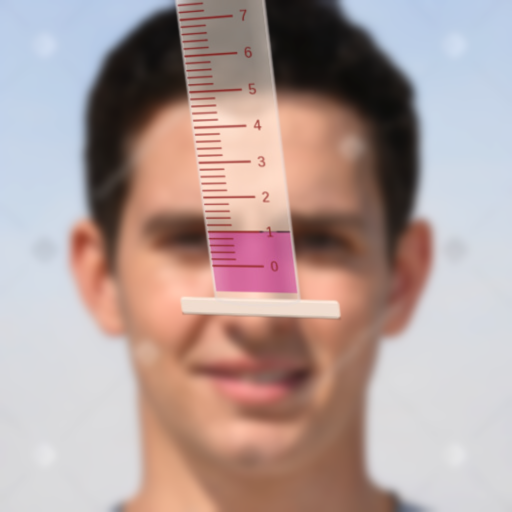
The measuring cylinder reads 1 mL
